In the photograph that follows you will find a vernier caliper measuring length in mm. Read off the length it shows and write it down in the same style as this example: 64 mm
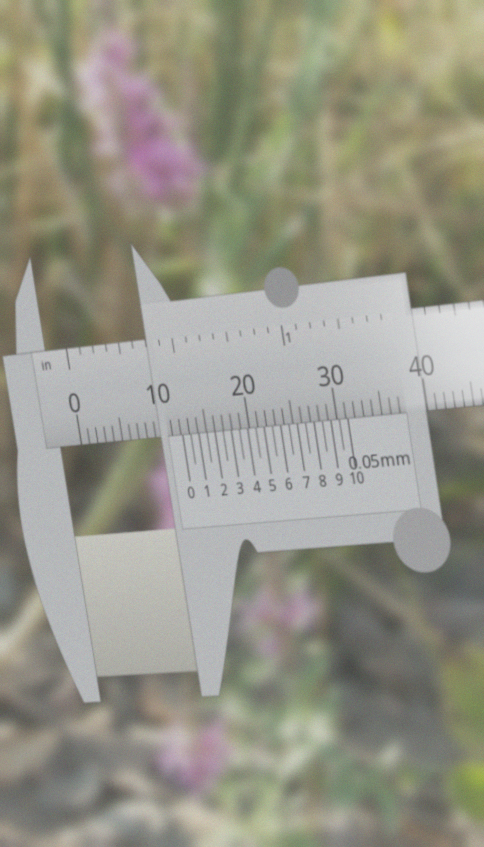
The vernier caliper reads 12.2 mm
